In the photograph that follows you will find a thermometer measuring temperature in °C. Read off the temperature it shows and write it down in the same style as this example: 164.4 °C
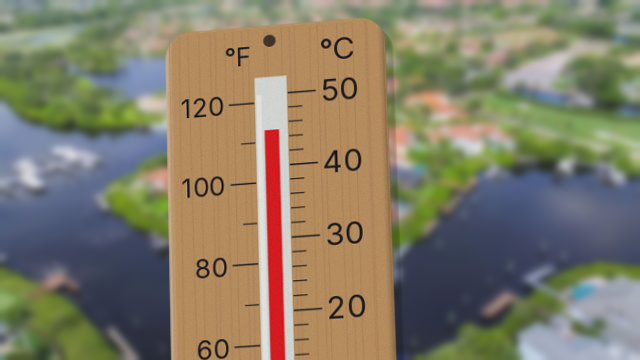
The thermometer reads 45 °C
